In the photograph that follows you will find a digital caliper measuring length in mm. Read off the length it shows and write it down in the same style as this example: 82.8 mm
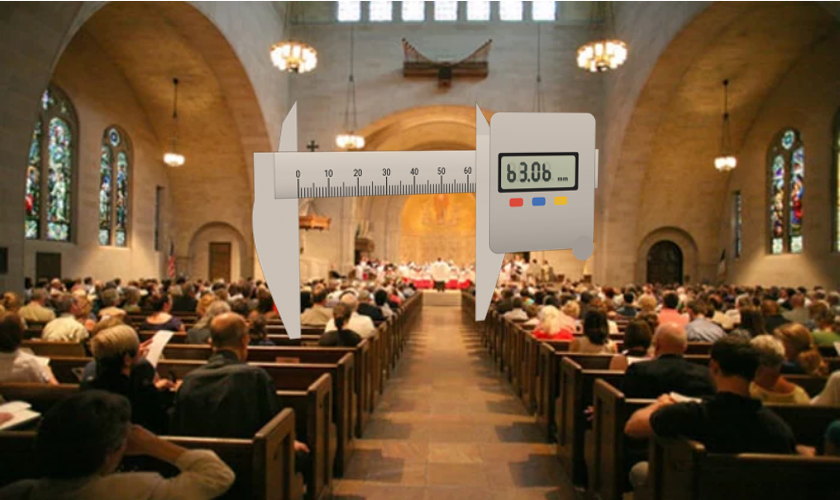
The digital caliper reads 63.06 mm
